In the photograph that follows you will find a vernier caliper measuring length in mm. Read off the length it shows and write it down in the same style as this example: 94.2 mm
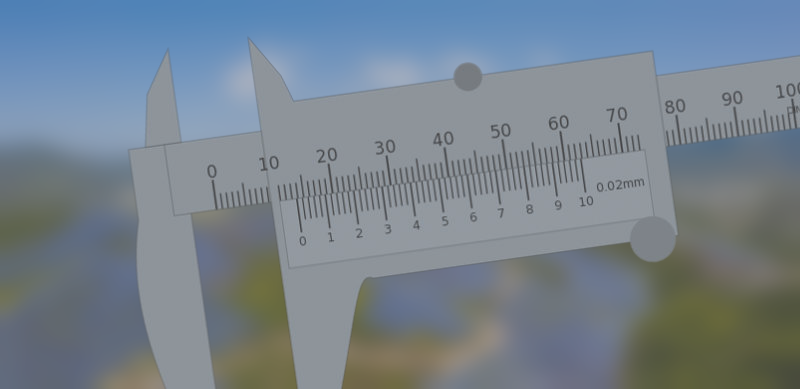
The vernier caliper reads 13.8 mm
